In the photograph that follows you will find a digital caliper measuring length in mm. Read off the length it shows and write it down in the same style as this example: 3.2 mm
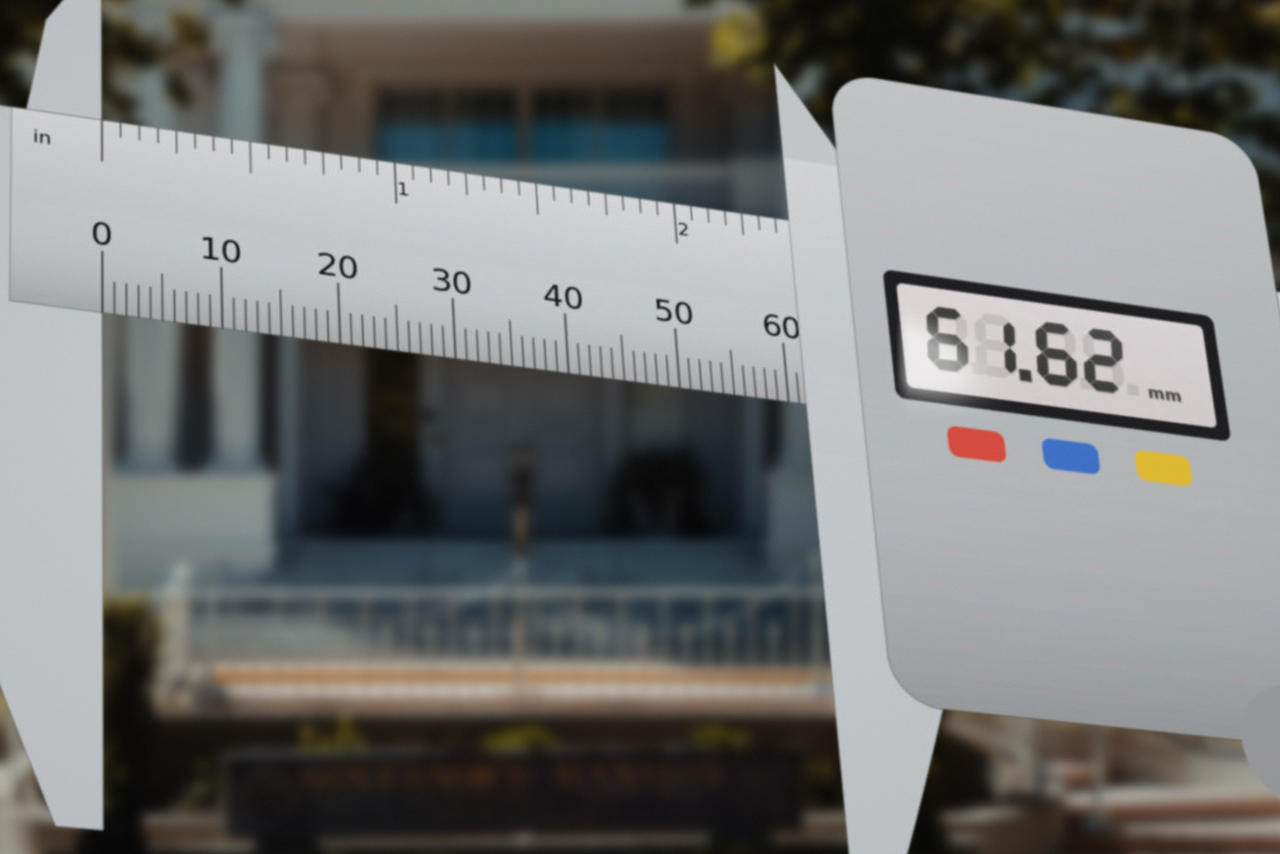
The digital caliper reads 61.62 mm
